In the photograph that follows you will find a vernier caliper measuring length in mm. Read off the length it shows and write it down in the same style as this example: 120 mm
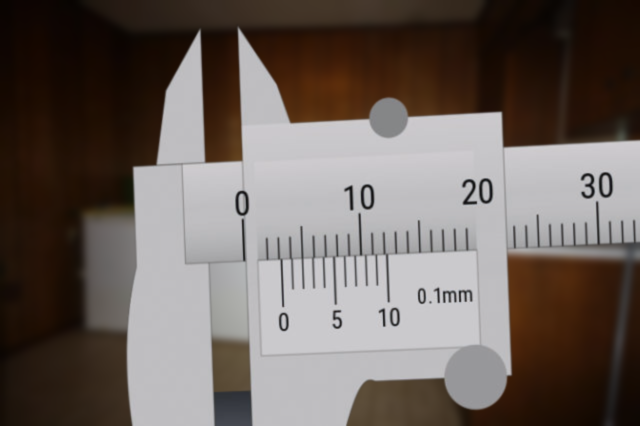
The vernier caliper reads 3.2 mm
